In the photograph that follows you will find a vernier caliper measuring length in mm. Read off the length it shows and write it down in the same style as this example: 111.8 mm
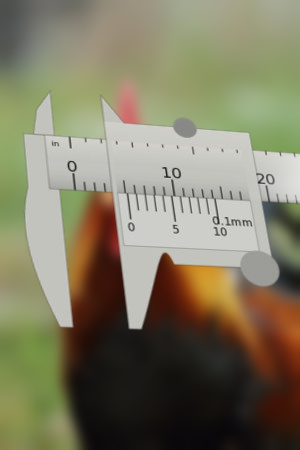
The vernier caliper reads 5.2 mm
